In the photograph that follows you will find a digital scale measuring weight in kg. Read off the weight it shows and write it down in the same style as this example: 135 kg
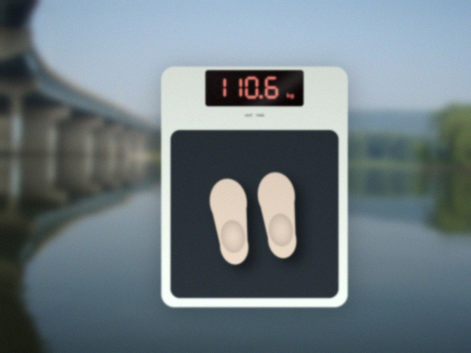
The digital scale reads 110.6 kg
